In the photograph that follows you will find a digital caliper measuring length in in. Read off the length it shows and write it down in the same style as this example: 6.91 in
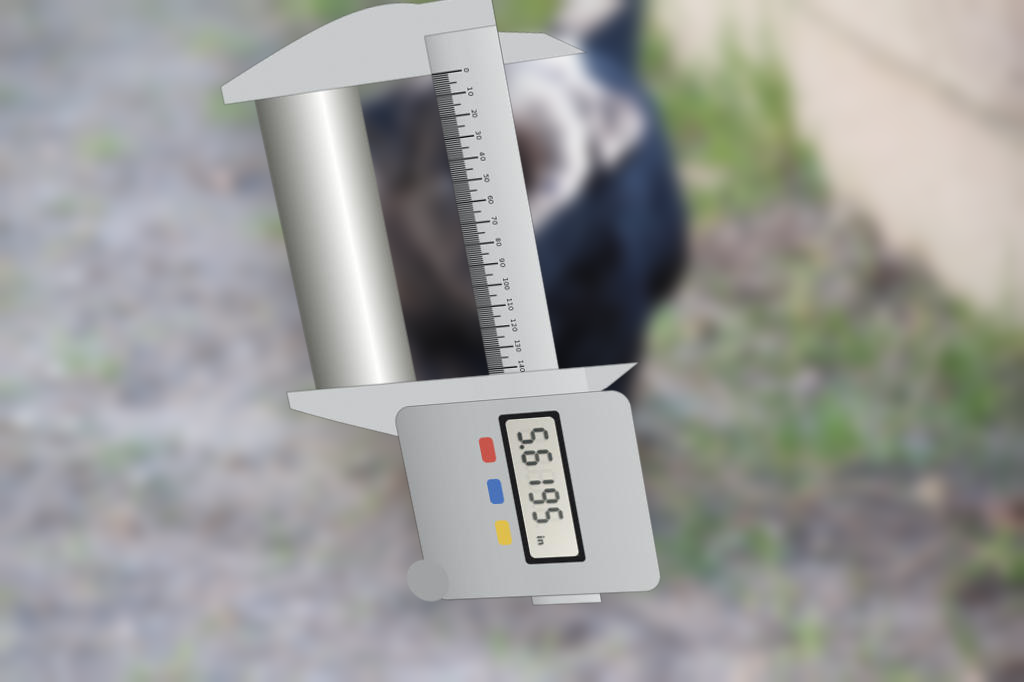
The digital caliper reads 5.6195 in
